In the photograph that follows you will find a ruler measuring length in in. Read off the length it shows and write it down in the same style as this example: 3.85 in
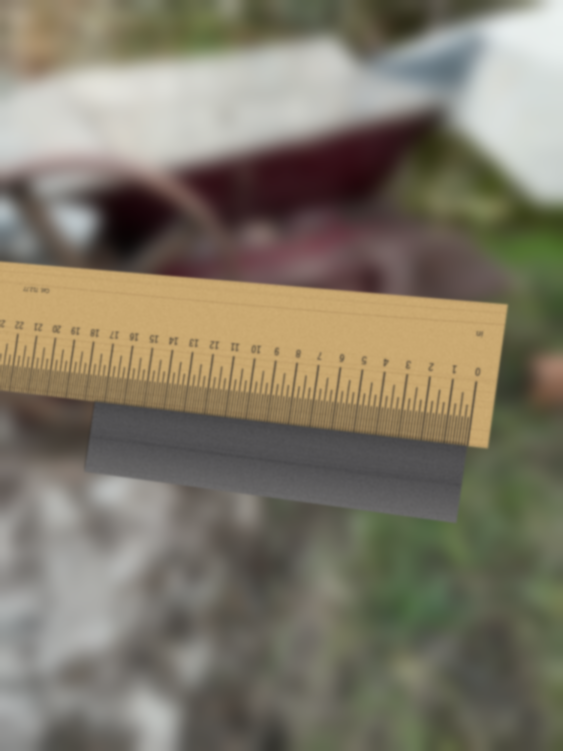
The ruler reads 17.5 in
